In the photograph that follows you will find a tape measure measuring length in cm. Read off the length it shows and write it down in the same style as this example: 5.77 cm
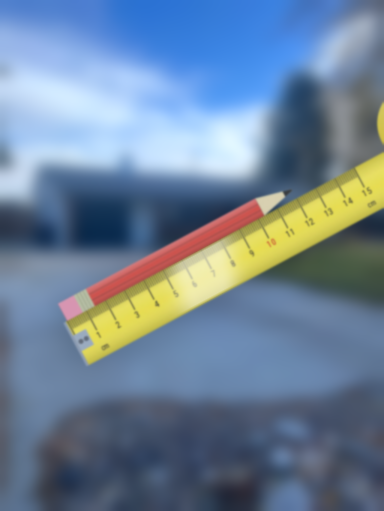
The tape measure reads 12 cm
